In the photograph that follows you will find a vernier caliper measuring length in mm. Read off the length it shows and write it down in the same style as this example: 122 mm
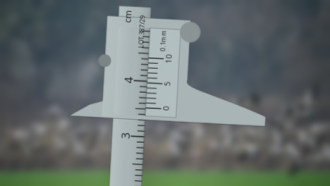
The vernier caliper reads 35.2 mm
